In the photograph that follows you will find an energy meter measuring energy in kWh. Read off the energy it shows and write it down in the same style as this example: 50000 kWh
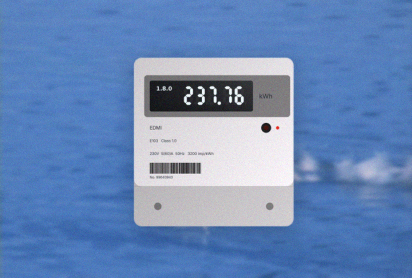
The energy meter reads 237.76 kWh
